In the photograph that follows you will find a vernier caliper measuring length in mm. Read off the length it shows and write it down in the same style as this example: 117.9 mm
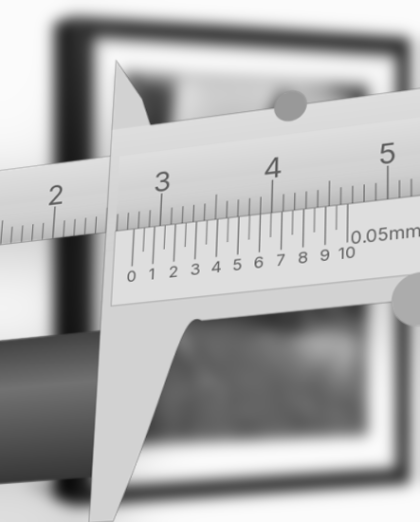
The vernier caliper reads 27.6 mm
